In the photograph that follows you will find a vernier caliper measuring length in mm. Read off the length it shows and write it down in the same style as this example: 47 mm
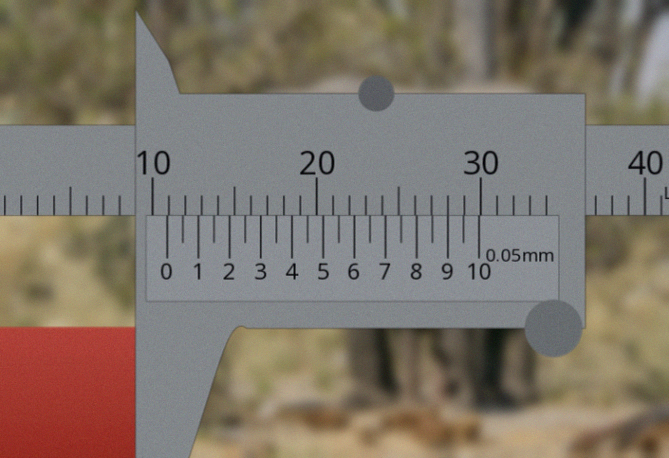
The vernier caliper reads 10.9 mm
